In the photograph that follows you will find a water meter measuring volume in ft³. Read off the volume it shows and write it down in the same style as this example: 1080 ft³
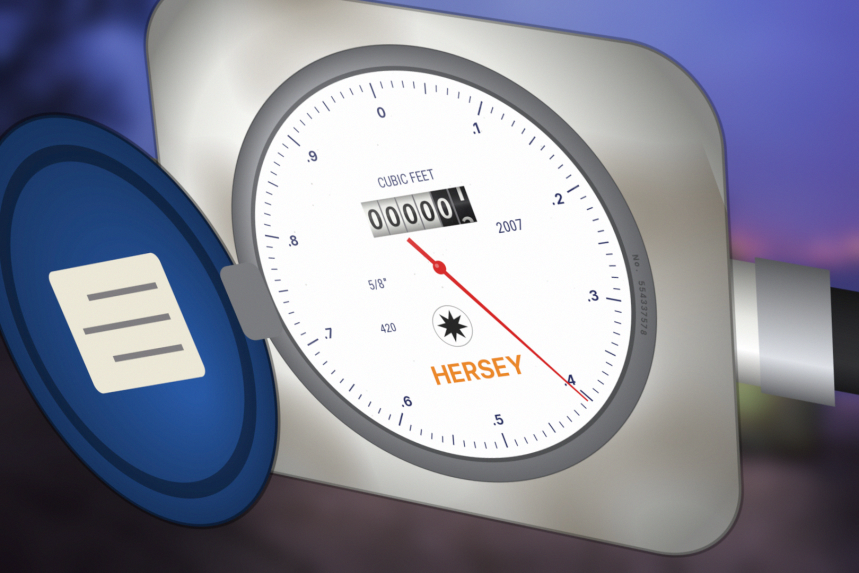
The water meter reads 1.40 ft³
